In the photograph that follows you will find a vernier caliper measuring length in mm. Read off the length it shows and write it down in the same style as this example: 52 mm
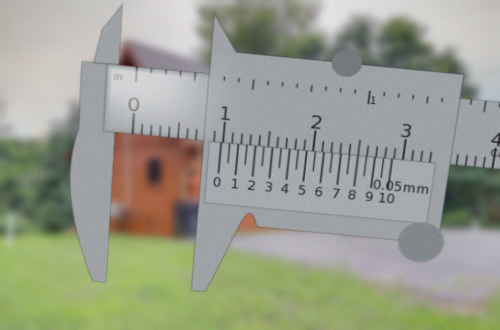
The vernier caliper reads 9.8 mm
